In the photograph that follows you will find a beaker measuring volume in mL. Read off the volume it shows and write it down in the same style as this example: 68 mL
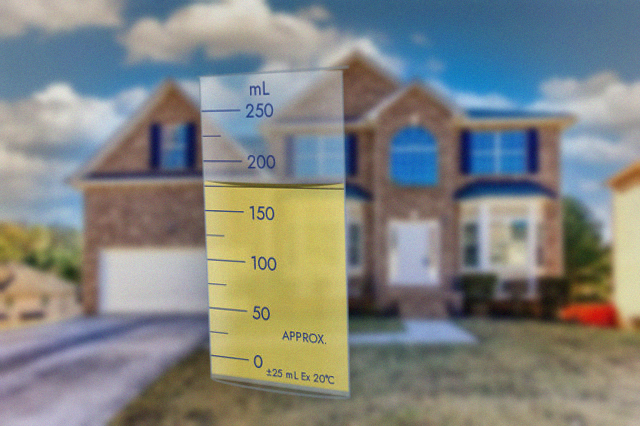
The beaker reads 175 mL
